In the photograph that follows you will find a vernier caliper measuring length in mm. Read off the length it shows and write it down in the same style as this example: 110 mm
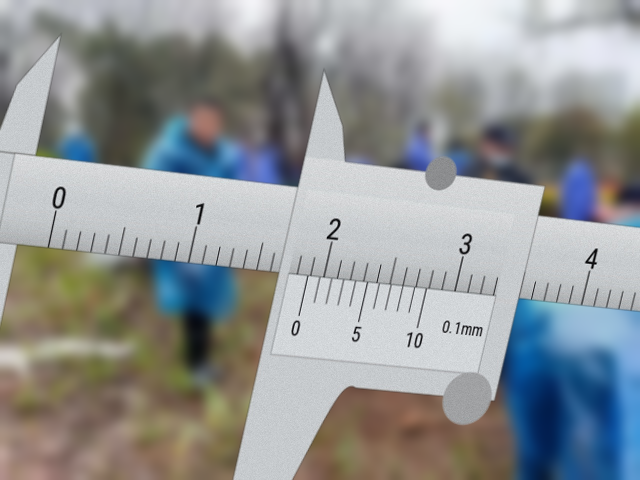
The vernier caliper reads 18.8 mm
